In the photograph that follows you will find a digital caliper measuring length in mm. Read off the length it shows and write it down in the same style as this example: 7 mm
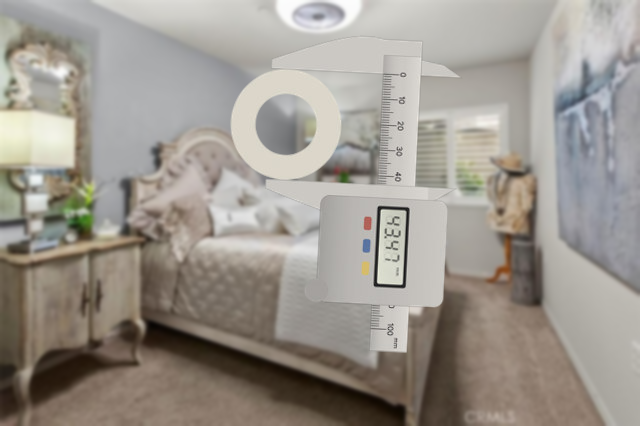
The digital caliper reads 43.47 mm
